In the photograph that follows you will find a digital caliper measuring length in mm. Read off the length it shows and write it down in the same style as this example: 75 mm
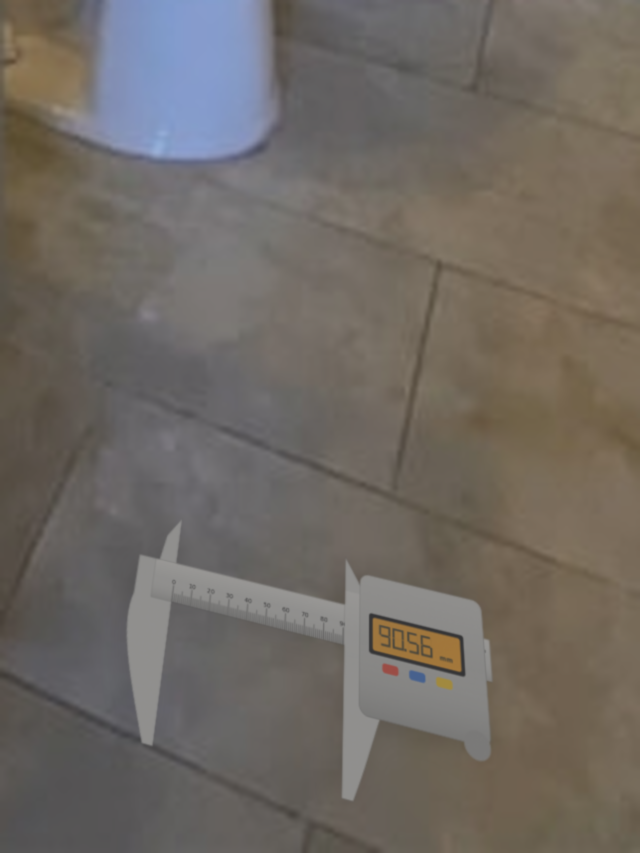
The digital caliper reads 90.56 mm
